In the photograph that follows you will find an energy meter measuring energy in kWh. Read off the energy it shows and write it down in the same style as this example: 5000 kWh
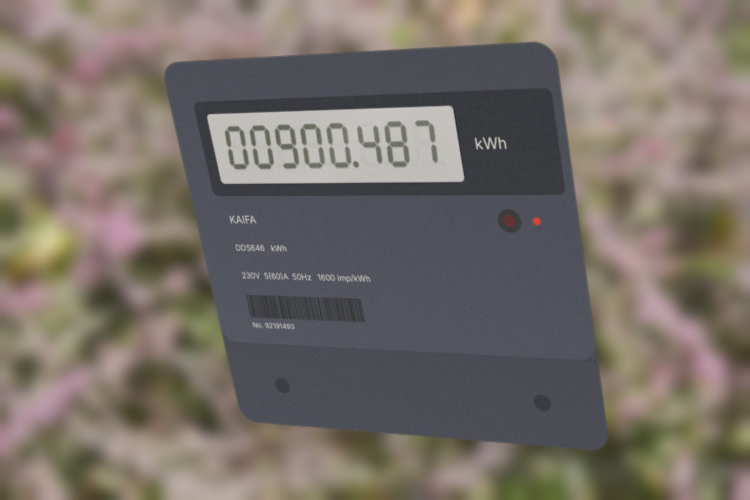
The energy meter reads 900.487 kWh
